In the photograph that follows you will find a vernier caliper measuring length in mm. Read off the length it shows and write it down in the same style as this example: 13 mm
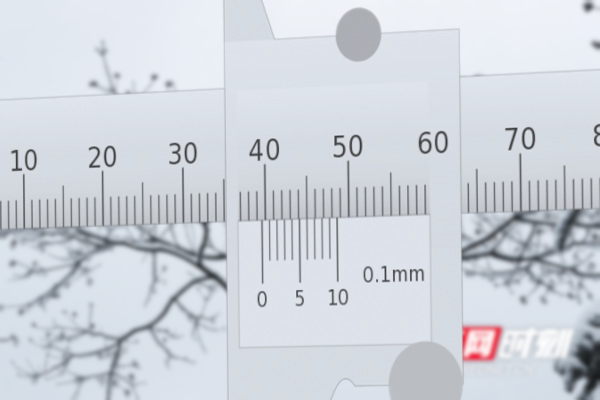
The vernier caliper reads 39.6 mm
